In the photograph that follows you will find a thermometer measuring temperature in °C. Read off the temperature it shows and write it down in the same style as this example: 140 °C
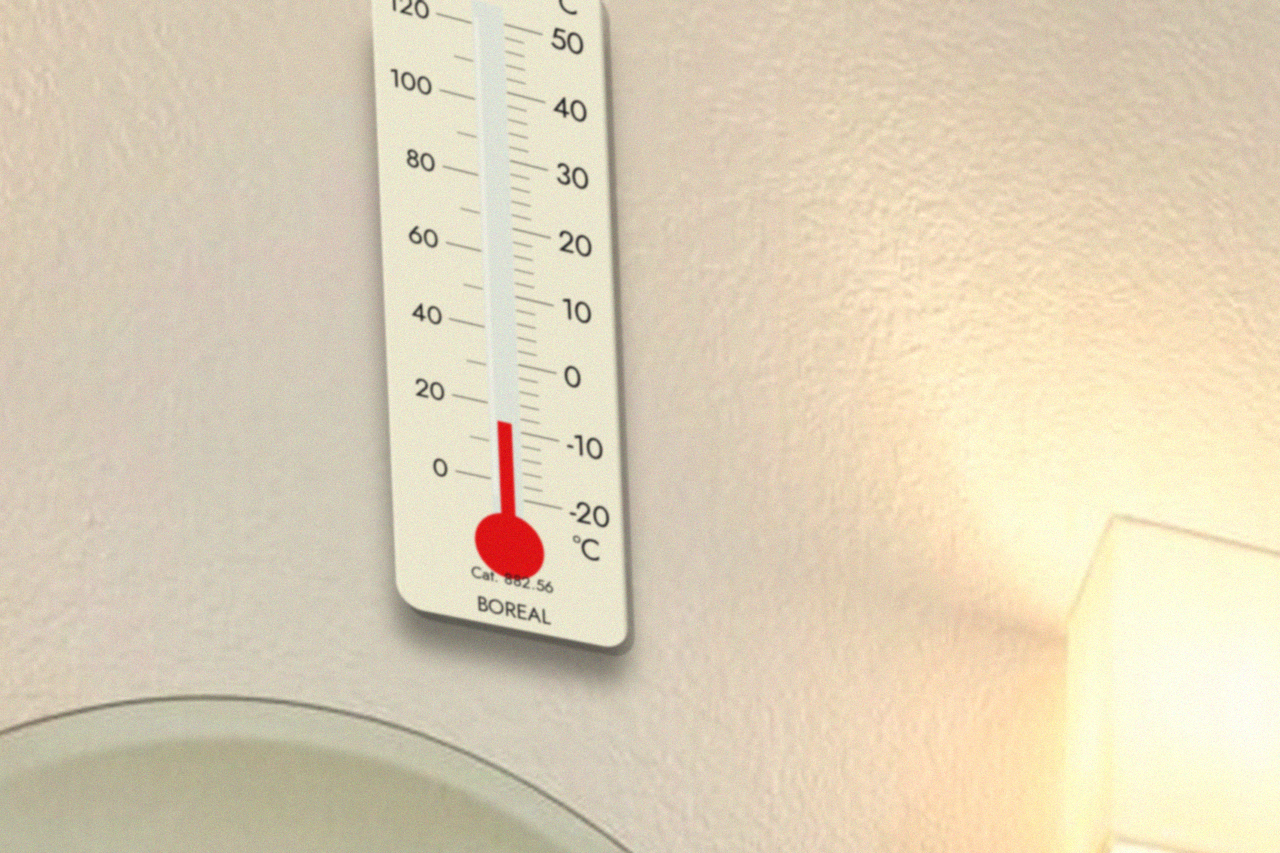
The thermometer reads -9 °C
